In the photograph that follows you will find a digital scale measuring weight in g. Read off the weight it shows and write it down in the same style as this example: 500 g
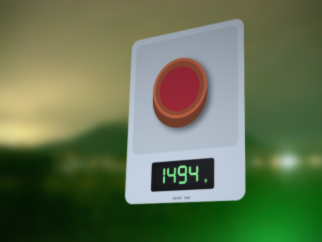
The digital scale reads 1494 g
